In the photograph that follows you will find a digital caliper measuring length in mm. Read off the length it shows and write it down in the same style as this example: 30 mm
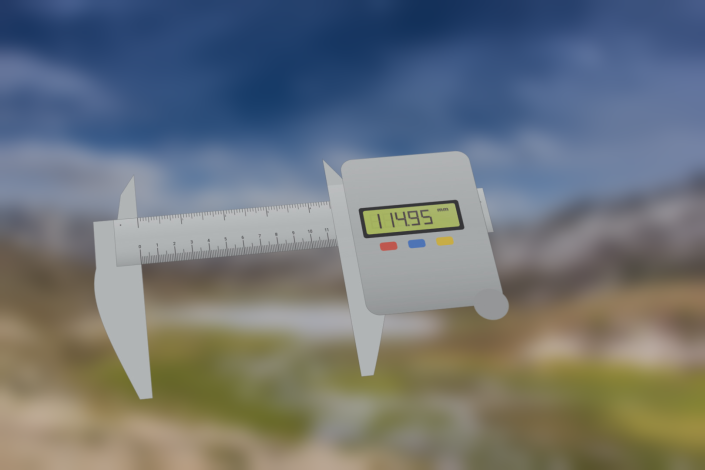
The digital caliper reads 114.95 mm
